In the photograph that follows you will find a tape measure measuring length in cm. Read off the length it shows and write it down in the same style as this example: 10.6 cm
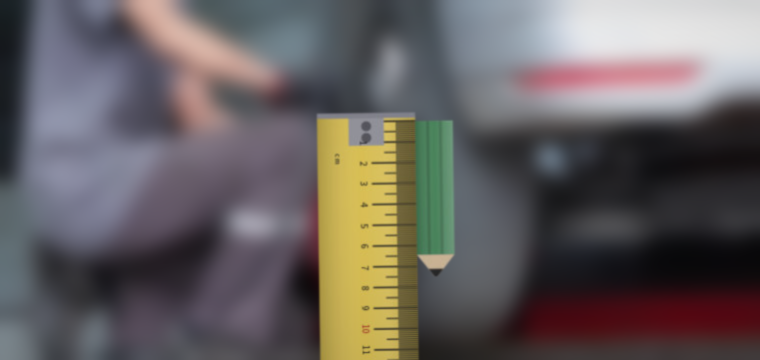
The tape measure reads 7.5 cm
